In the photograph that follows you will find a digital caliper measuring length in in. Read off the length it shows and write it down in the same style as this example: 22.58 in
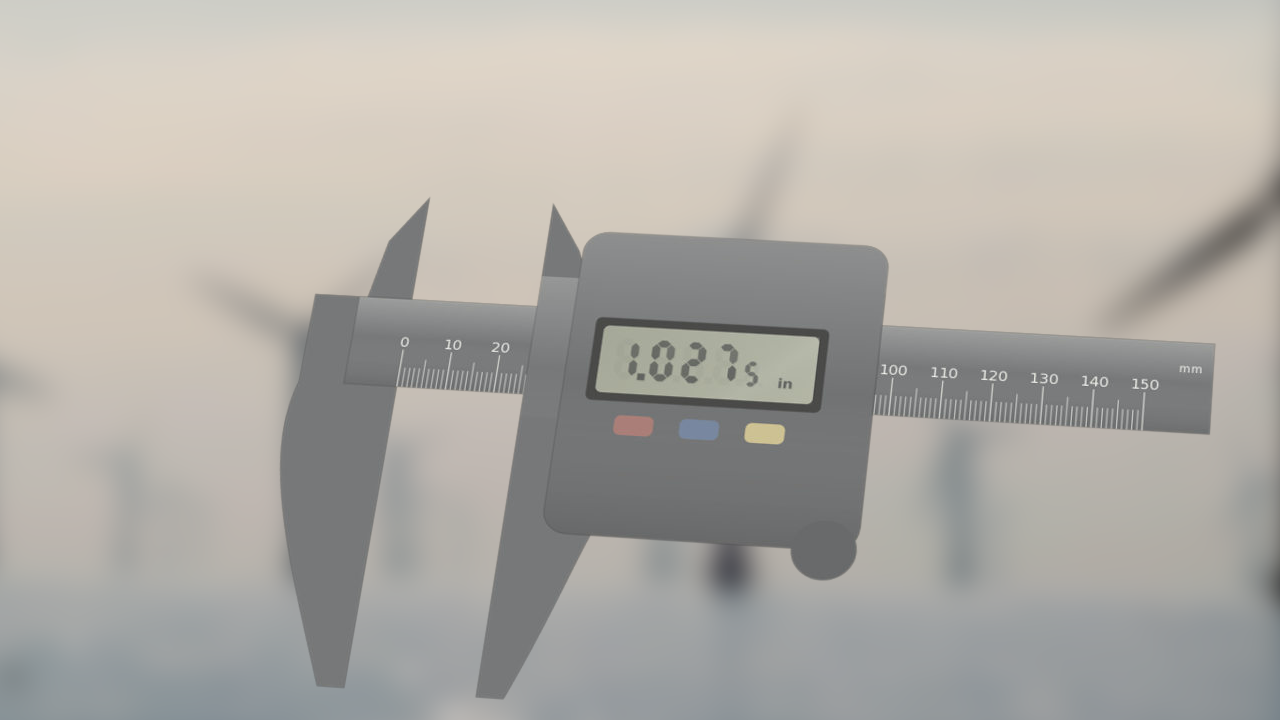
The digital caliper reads 1.0275 in
